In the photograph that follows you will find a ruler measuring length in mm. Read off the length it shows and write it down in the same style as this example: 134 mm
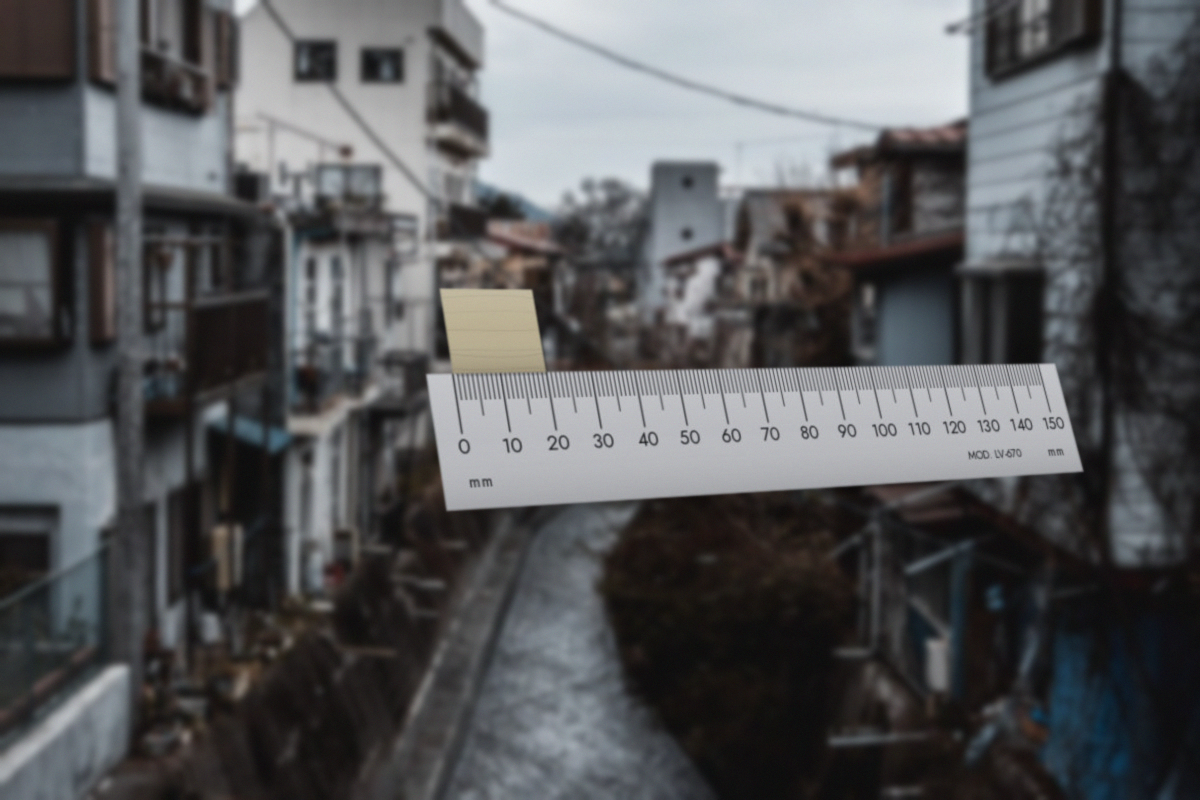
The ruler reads 20 mm
